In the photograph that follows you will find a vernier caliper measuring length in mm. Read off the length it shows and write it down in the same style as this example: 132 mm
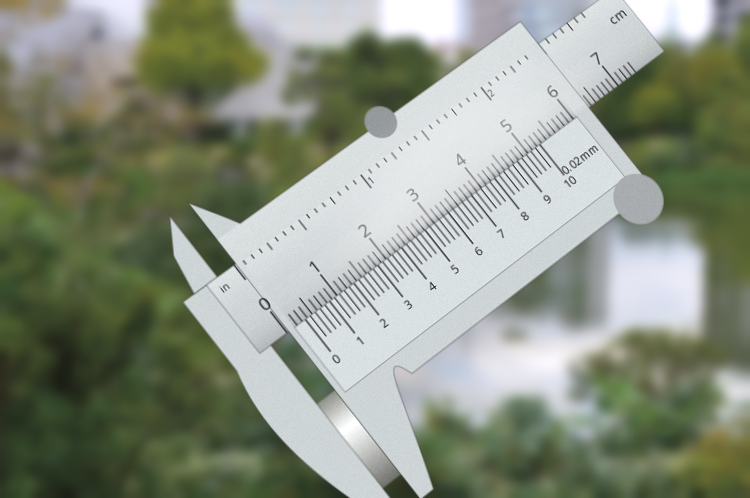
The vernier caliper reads 3.6 mm
